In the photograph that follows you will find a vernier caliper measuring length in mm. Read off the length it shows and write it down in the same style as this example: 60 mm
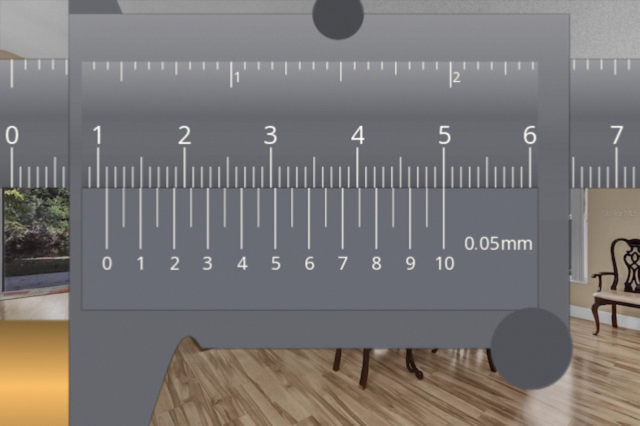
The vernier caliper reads 11.0 mm
